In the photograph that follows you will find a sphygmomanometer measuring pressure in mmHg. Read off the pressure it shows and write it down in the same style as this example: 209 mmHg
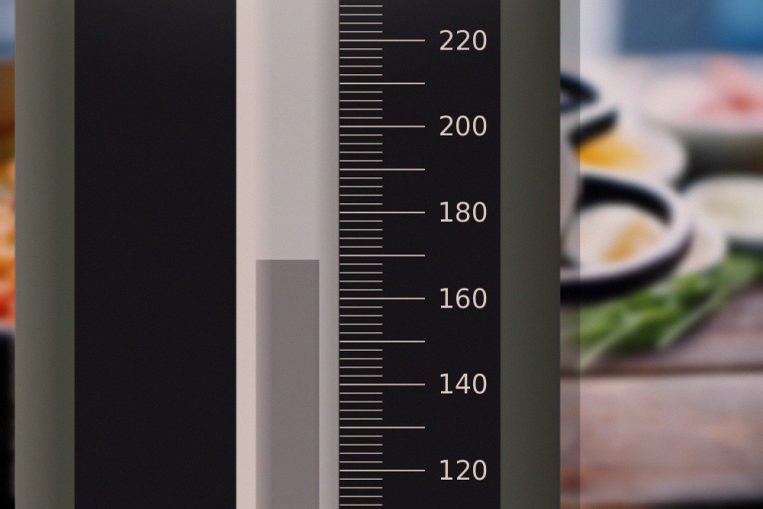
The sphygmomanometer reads 169 mmHg
